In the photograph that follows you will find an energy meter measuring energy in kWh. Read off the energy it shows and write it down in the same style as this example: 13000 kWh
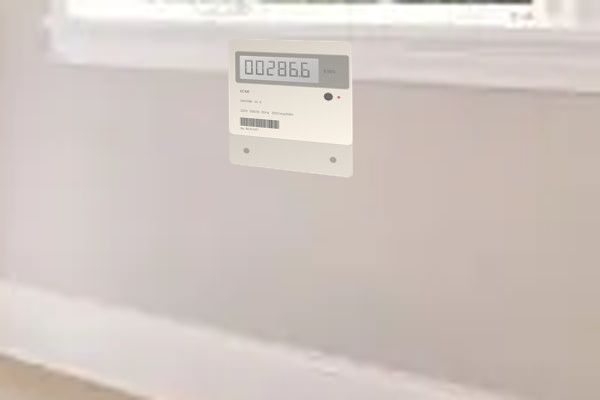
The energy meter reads 286.6 kWh
